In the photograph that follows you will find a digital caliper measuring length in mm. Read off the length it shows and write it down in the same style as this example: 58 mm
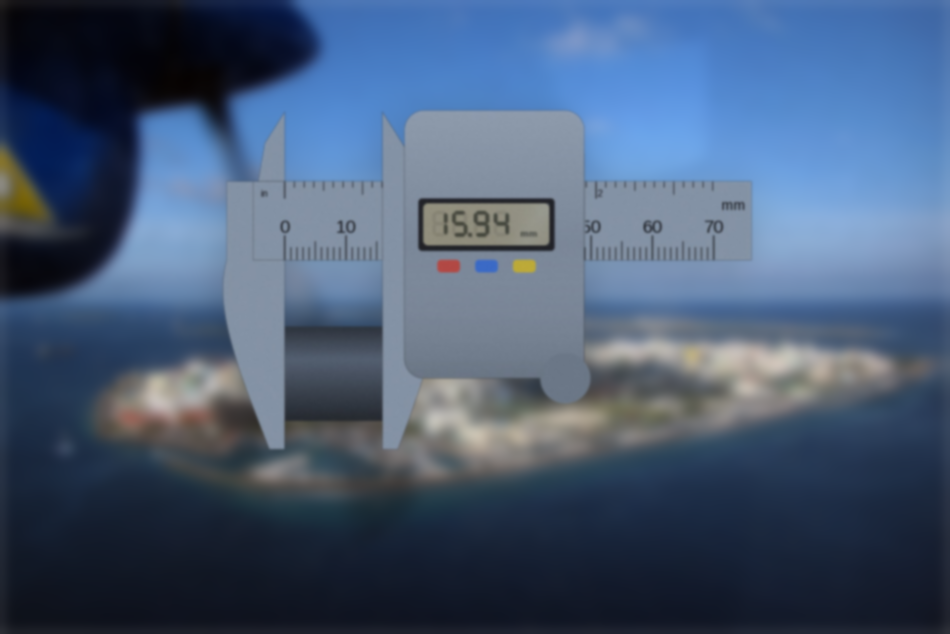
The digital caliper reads 15.94 mm
